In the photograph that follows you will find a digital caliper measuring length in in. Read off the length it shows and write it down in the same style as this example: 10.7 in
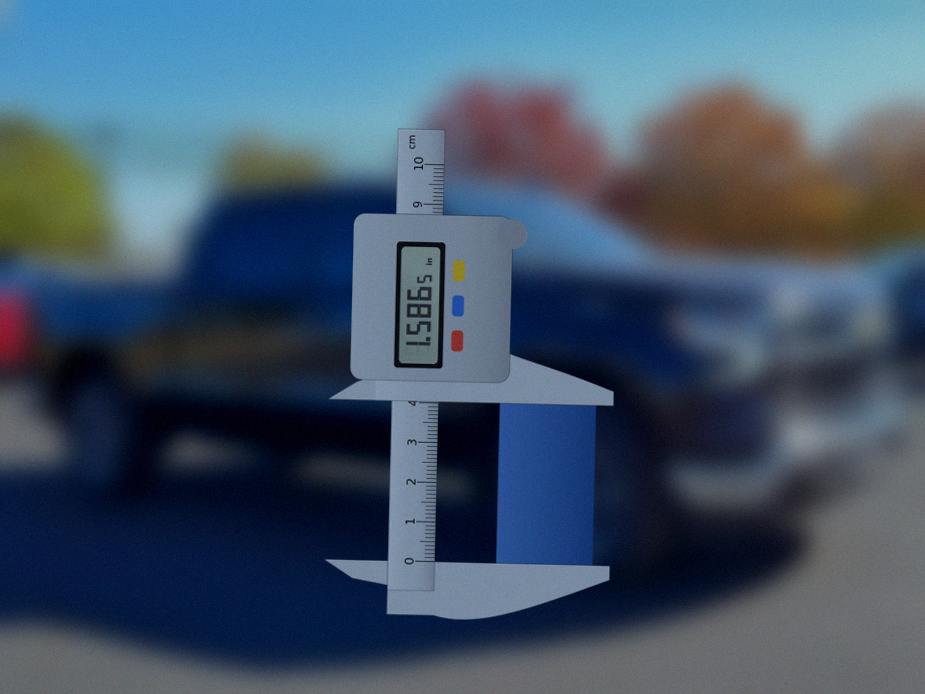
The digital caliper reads 1.5865 in
